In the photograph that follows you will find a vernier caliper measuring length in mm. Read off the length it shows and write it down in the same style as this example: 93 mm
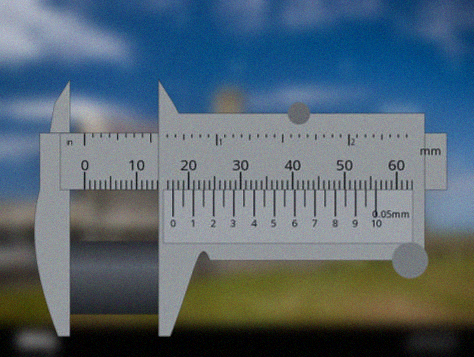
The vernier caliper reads 17.0 mm
